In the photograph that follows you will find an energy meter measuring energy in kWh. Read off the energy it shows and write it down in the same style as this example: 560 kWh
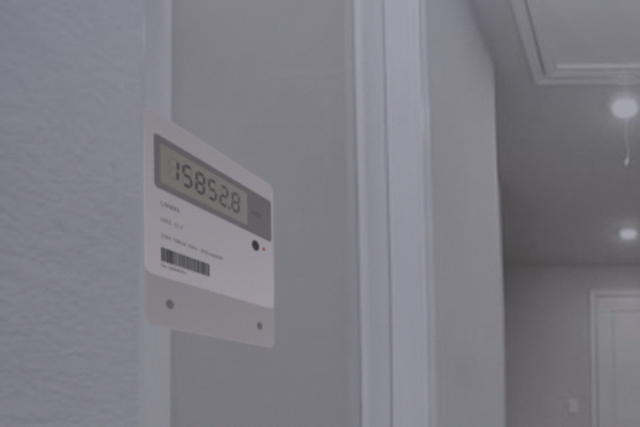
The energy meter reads 15852.8 kWh
